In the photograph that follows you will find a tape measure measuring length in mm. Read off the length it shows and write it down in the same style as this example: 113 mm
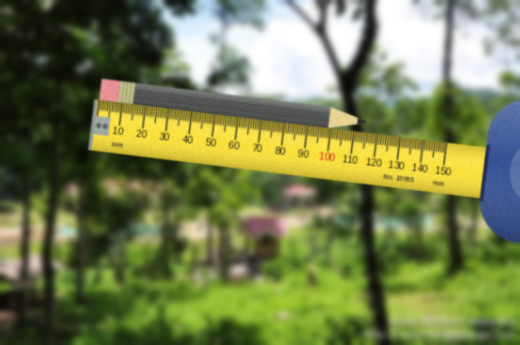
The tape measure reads 115 mm
